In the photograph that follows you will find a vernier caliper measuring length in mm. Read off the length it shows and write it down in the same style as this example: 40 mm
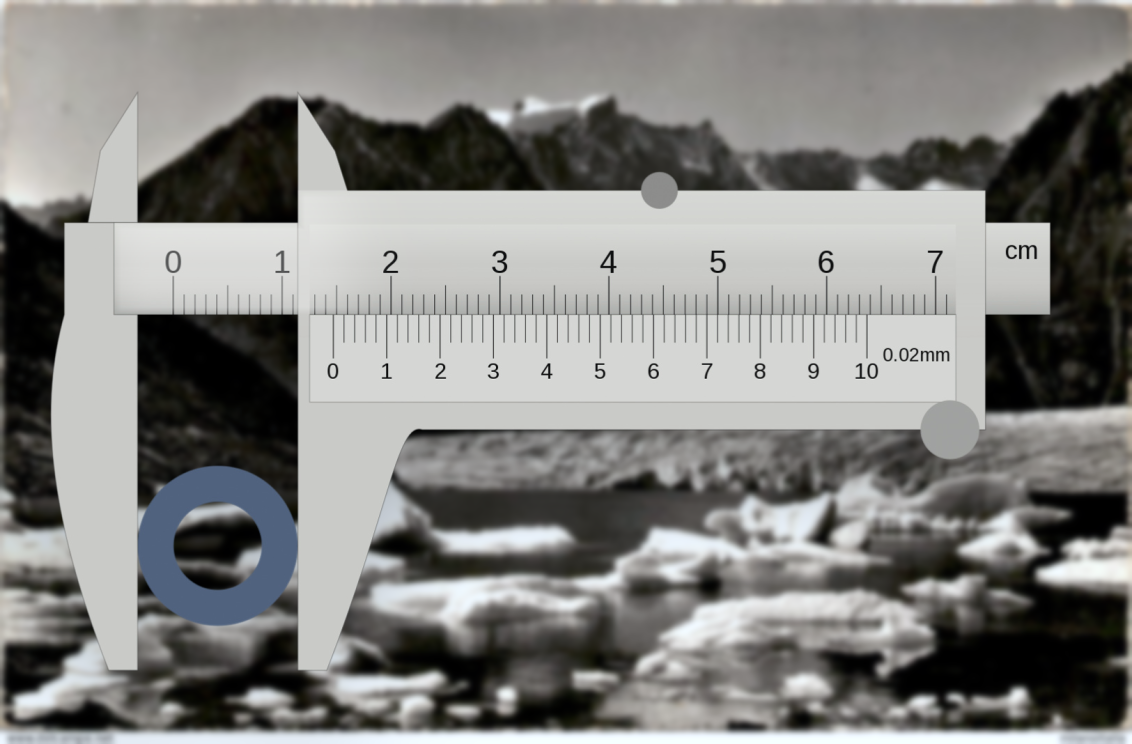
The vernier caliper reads 14.7 mm
